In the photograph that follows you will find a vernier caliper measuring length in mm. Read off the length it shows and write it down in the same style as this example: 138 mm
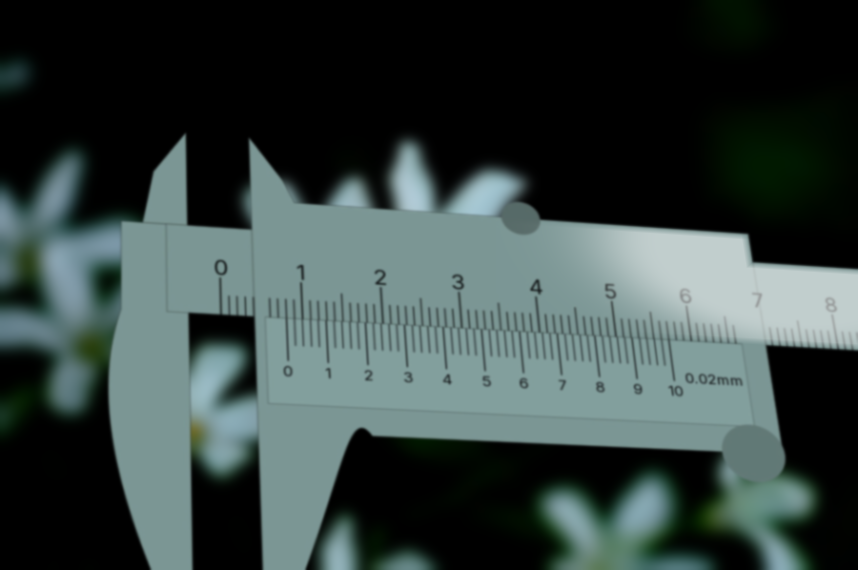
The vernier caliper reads 8.0 mm
